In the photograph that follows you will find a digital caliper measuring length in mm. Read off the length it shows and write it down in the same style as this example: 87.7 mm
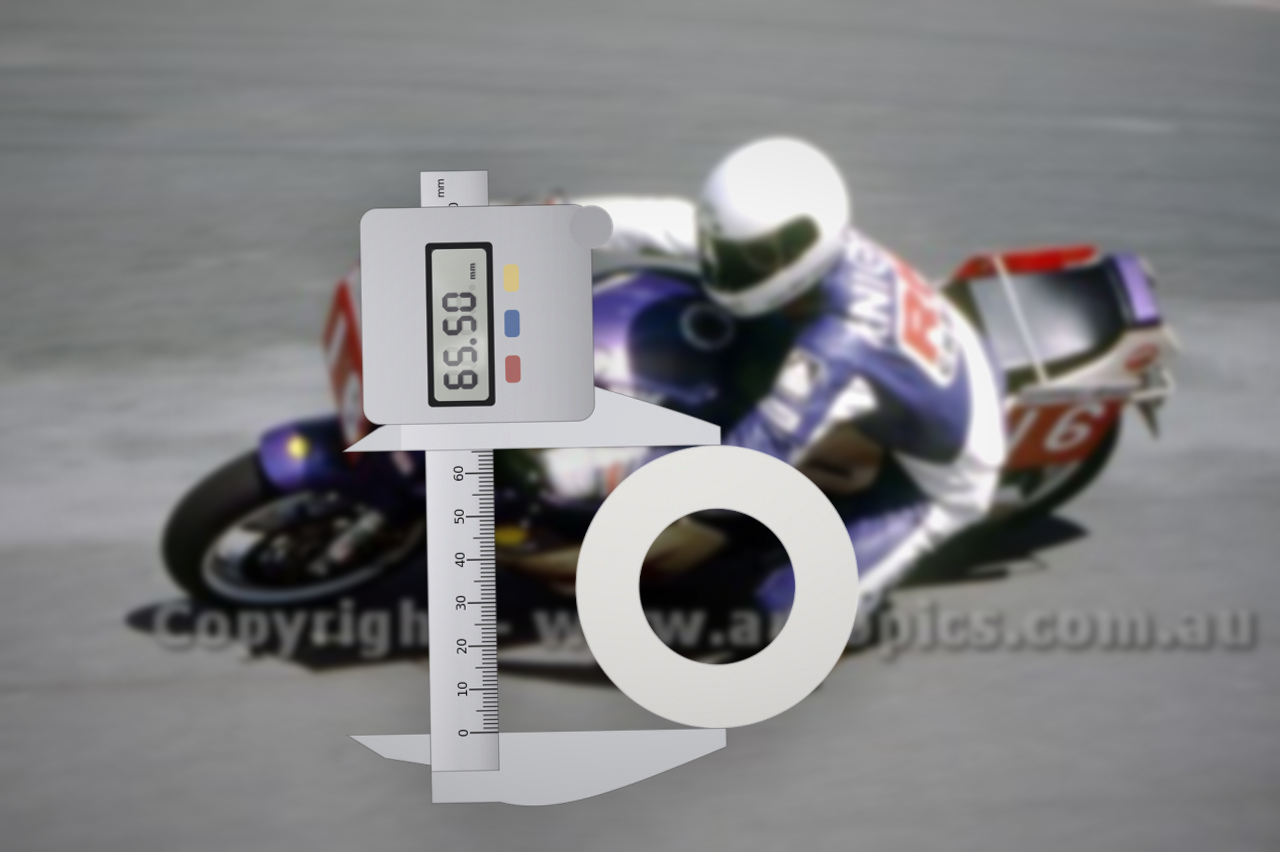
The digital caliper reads 65.50 mm
